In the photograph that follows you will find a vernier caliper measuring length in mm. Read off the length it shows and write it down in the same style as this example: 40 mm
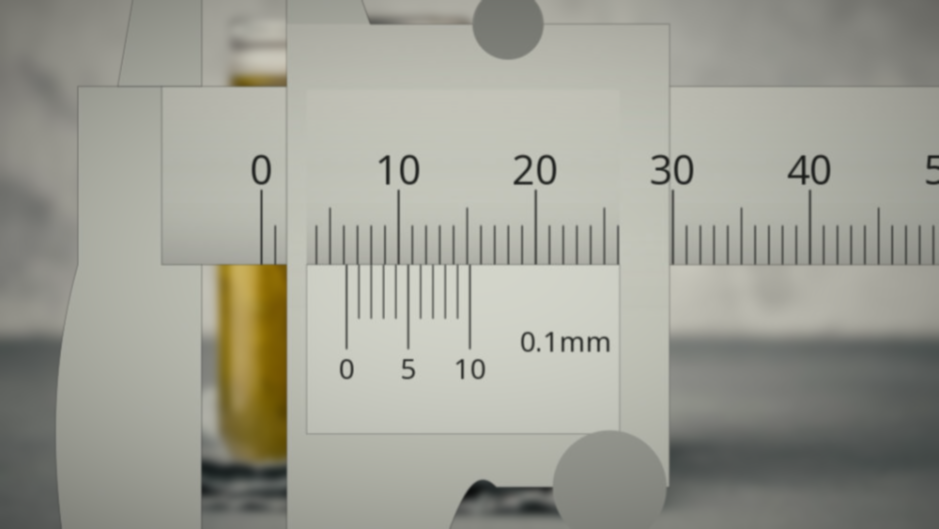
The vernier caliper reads 6.2 mm
